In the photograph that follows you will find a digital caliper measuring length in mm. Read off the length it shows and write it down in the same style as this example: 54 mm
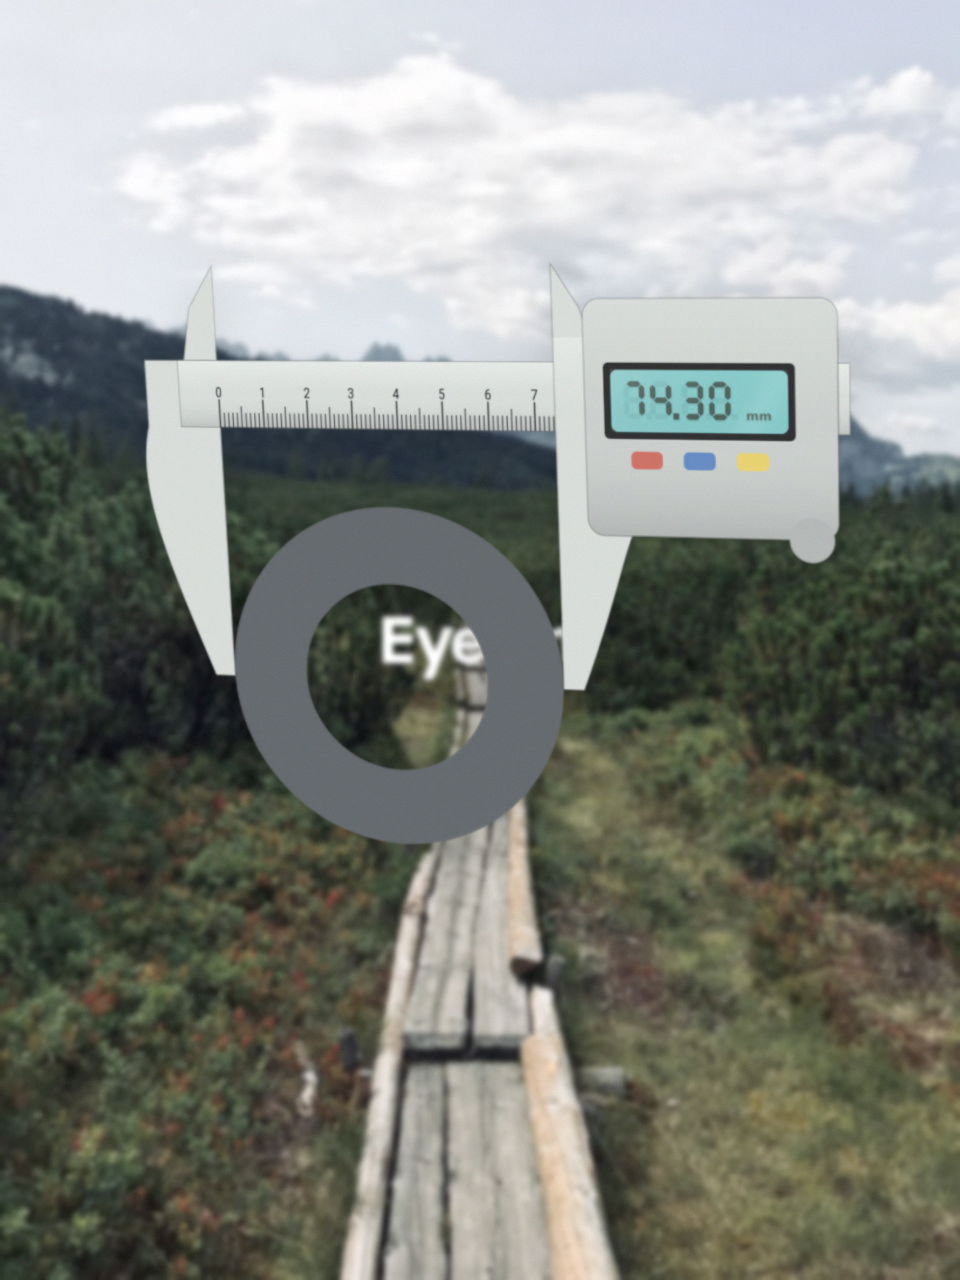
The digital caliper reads 74.30 mm
